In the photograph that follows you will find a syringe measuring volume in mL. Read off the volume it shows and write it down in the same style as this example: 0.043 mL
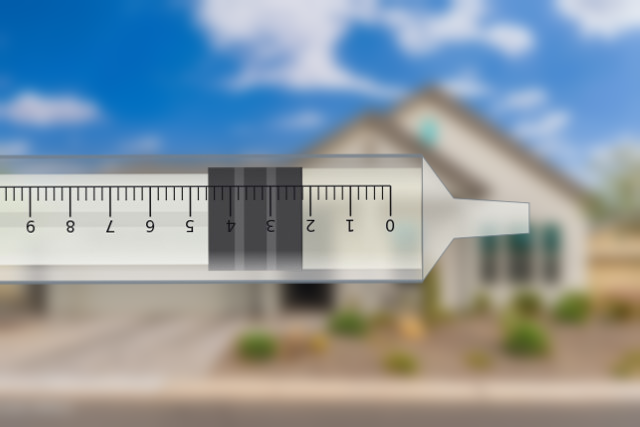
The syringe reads 2.2 mL
